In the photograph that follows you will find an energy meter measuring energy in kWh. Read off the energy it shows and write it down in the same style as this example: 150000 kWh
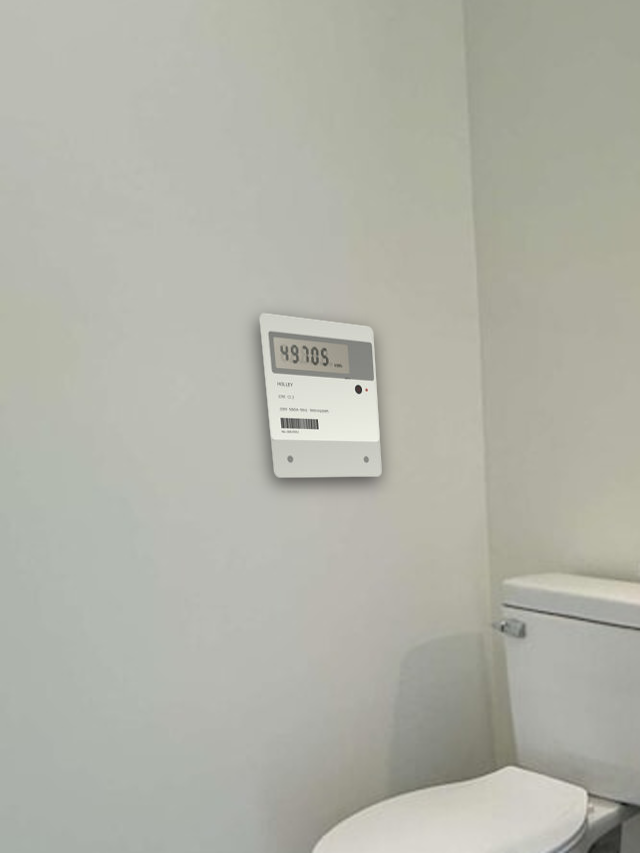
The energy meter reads 49705 kWh
